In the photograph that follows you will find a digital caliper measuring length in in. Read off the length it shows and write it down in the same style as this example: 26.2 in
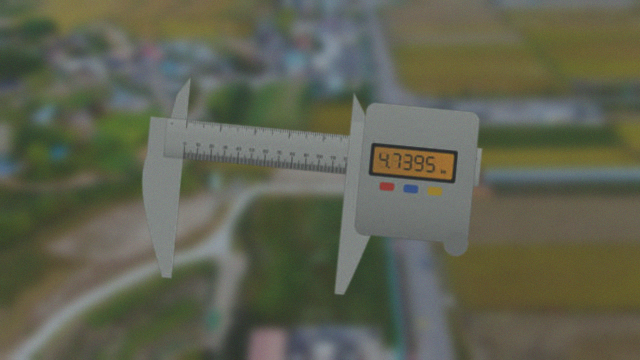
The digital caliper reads 4.7395 in
